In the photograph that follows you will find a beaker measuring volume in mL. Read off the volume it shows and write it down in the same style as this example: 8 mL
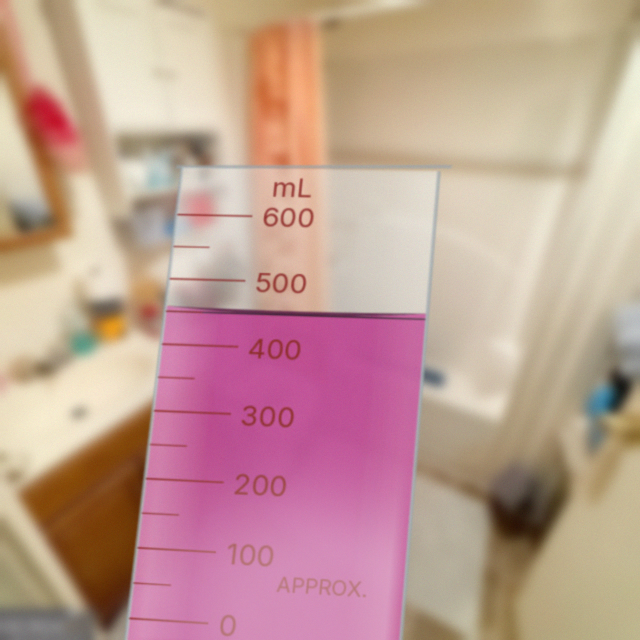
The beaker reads 450 mL
